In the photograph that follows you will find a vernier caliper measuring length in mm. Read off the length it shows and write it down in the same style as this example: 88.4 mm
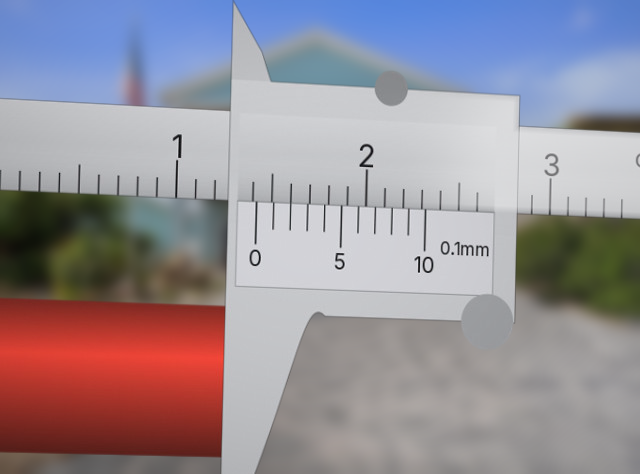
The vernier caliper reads 14.2 mm
